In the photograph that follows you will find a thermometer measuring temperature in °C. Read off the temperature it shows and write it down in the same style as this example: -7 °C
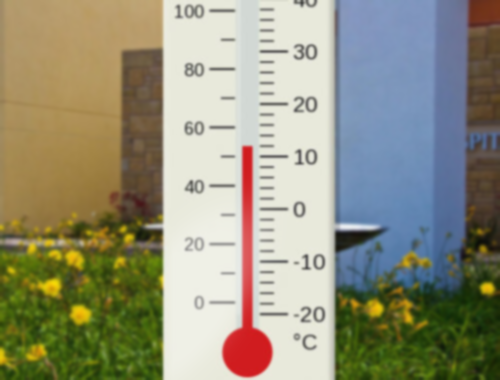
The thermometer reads 12 °C
